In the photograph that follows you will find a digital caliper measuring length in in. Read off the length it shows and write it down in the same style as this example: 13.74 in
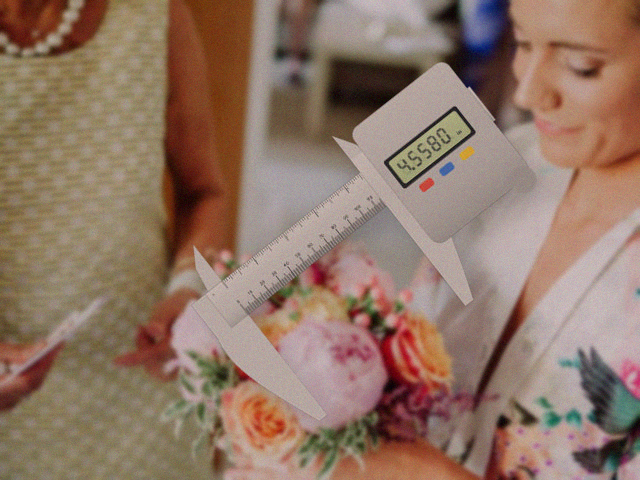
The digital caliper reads 4.5580 in
